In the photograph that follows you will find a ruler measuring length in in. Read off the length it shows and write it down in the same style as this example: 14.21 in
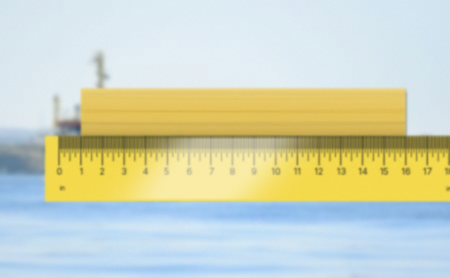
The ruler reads 15 in
